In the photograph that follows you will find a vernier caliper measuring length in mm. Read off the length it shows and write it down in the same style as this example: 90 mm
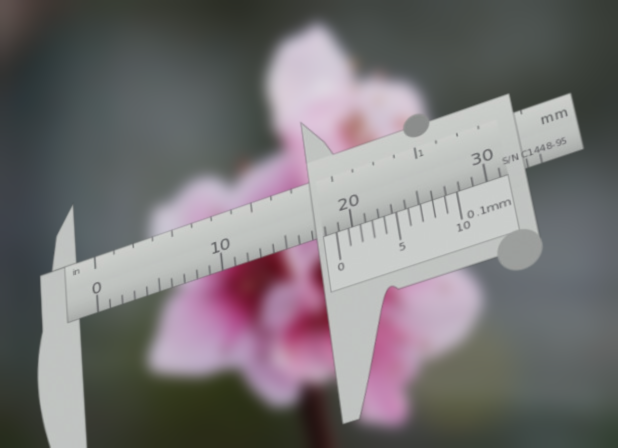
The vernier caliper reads 18.8 mm
